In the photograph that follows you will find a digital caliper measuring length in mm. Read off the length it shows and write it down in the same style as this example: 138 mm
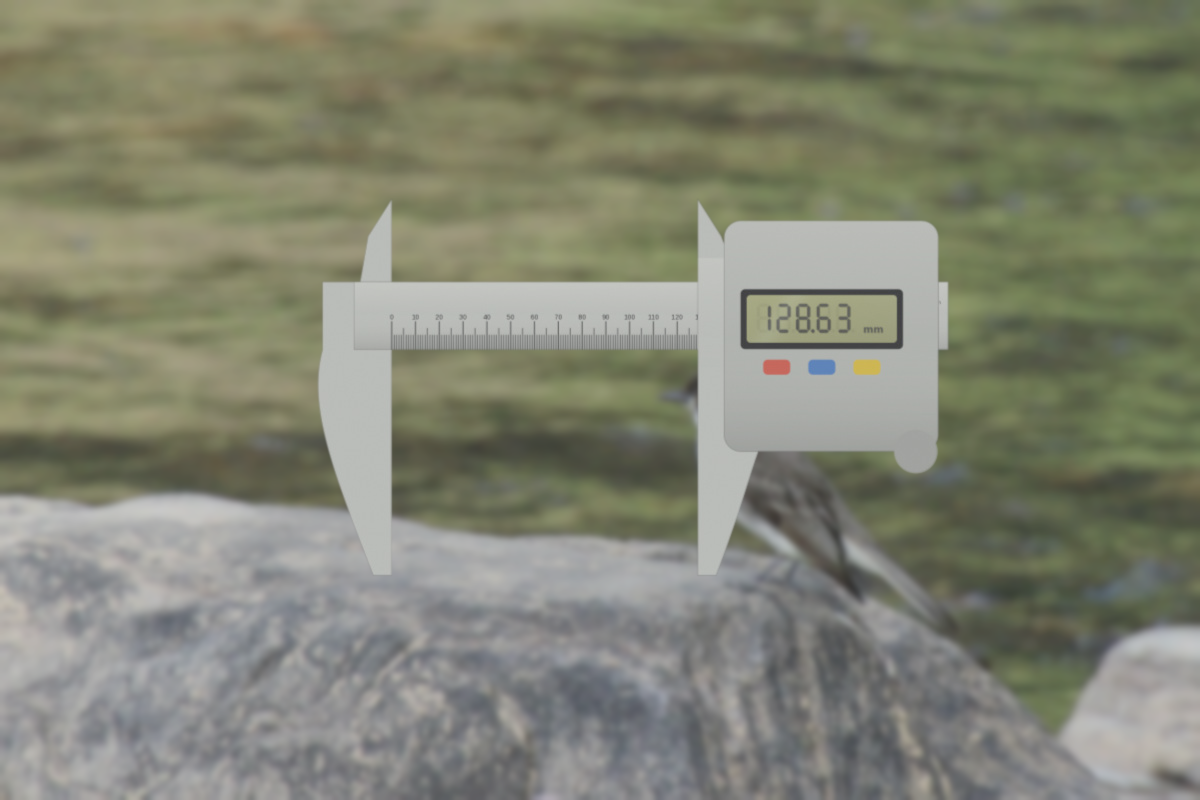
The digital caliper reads 128.63 mm
